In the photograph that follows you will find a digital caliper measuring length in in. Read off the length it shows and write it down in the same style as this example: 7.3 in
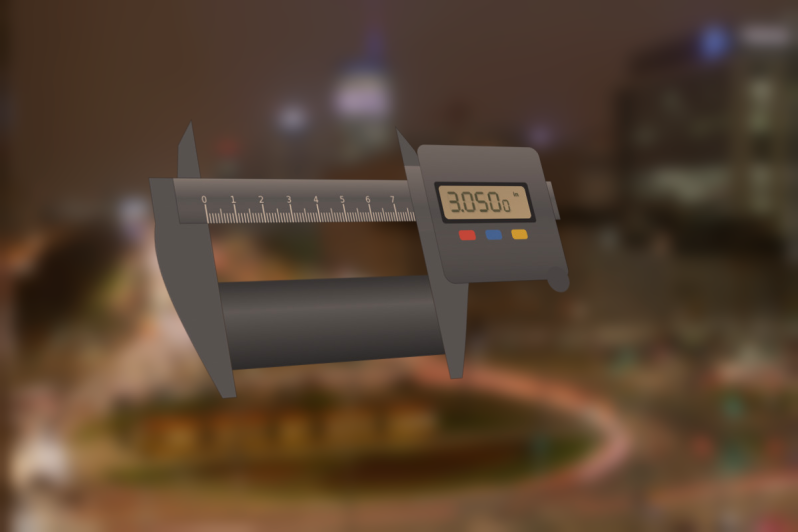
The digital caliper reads 3.0500 in
